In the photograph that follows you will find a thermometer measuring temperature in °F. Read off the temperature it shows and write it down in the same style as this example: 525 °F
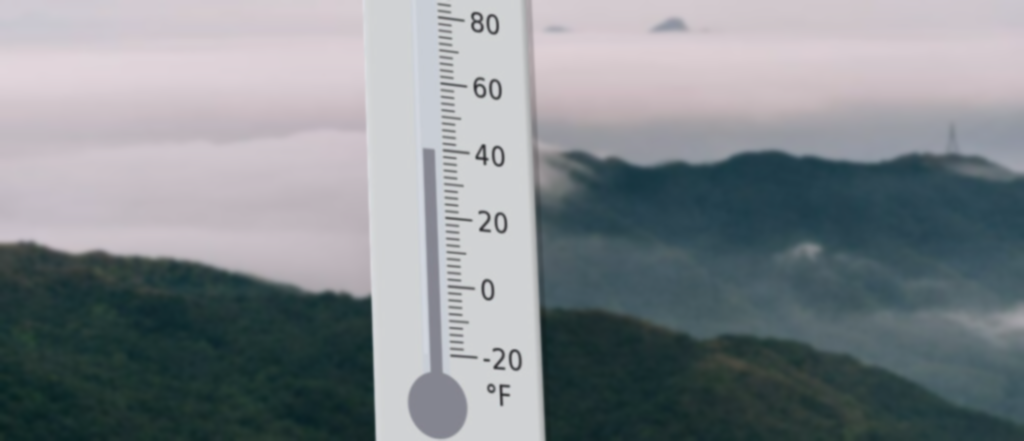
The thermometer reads 40 °F
